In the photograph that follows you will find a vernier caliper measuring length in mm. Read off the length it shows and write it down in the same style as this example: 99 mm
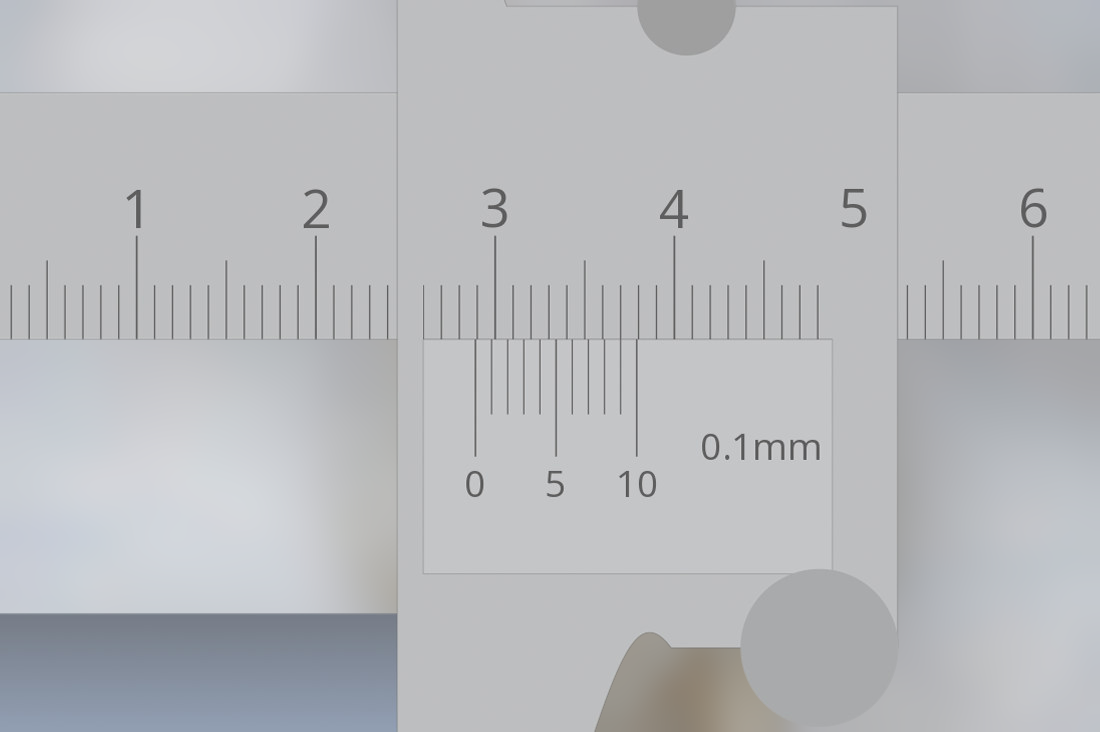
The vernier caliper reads 28.9 mm
